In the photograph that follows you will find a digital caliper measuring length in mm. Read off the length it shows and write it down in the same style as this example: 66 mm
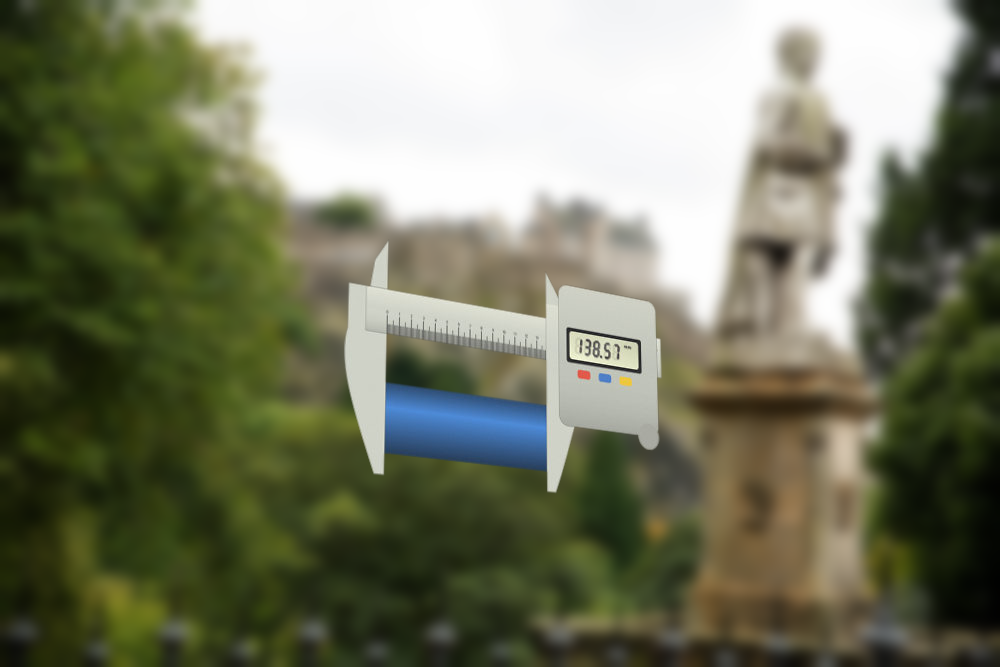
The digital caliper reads 138.57 mm
